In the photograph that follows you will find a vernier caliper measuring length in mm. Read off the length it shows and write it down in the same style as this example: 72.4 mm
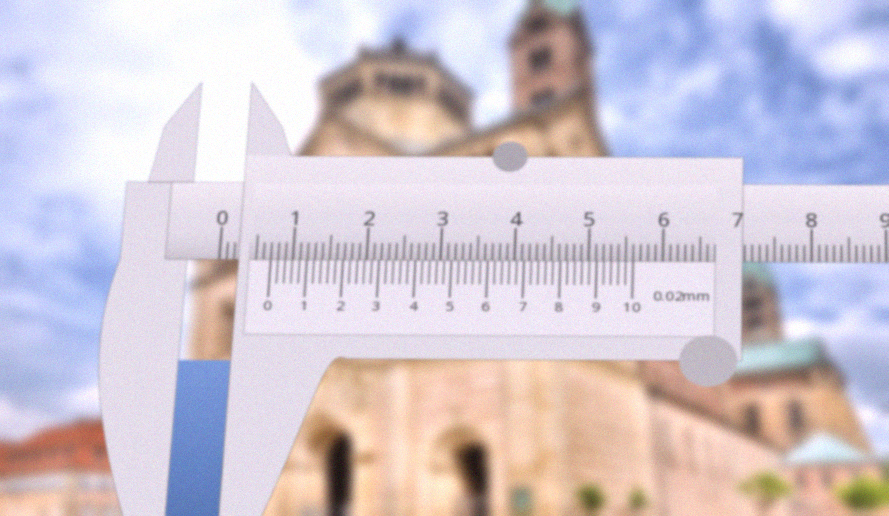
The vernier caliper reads 7.0 mm
